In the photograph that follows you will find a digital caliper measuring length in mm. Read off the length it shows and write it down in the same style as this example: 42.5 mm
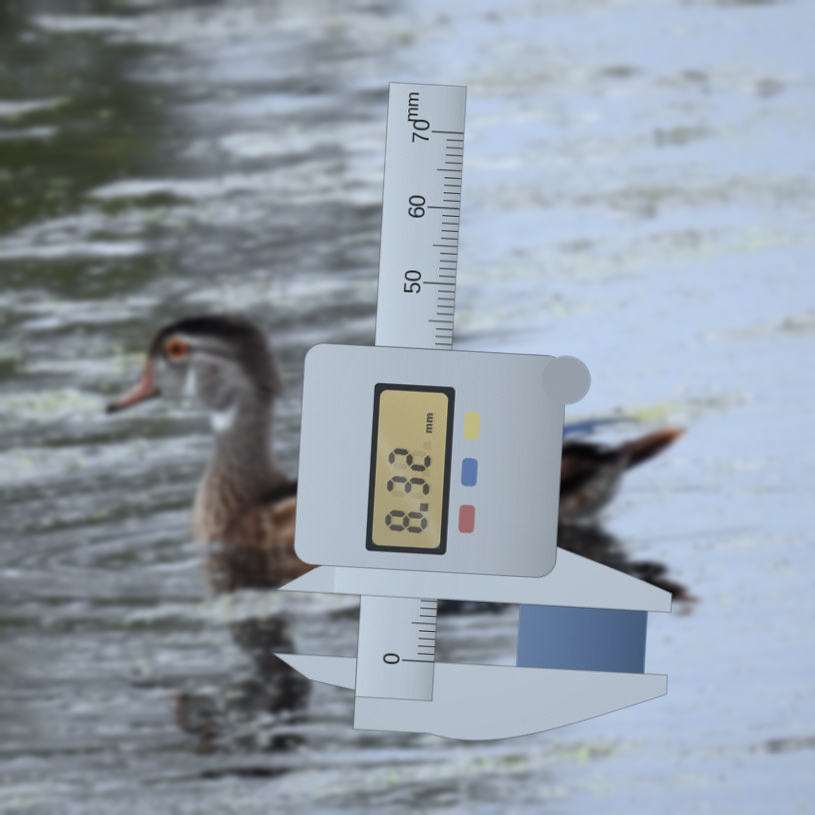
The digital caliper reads 8.32 mm
